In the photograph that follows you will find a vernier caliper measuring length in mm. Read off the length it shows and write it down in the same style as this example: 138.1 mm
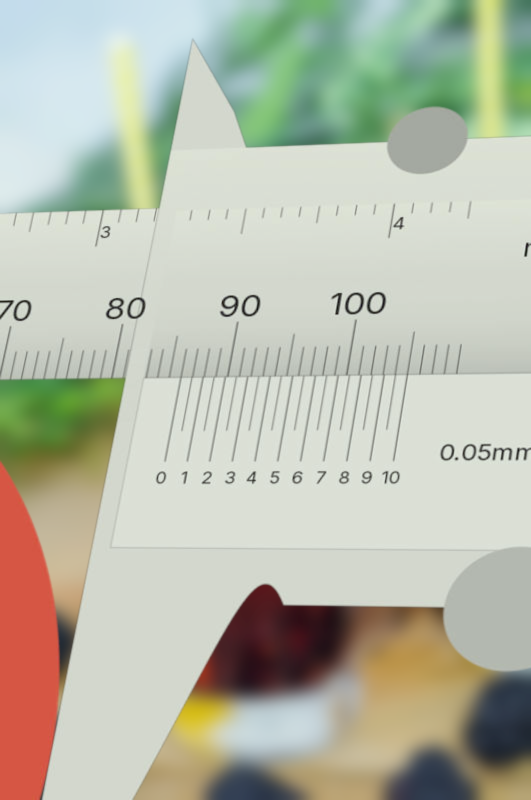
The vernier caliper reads 86.0 mm
